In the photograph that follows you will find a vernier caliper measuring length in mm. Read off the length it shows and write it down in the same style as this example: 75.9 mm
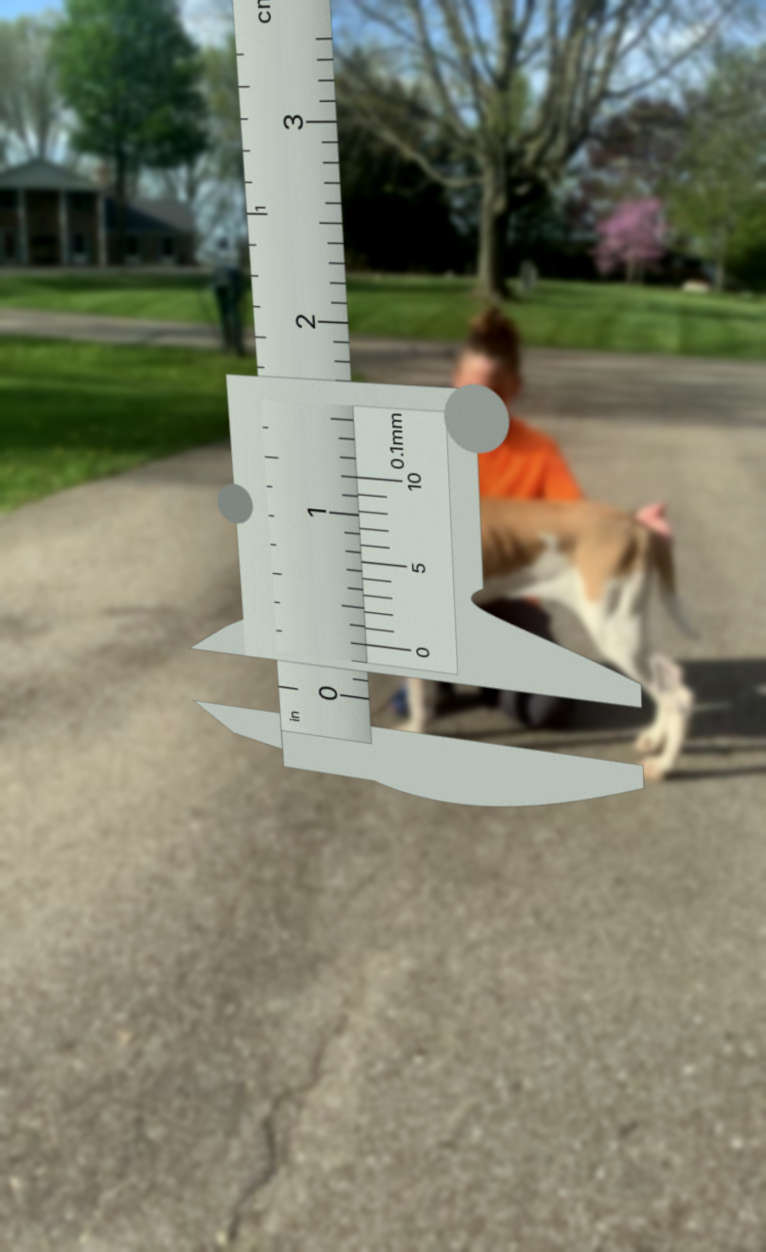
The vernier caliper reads 3.0 mm
